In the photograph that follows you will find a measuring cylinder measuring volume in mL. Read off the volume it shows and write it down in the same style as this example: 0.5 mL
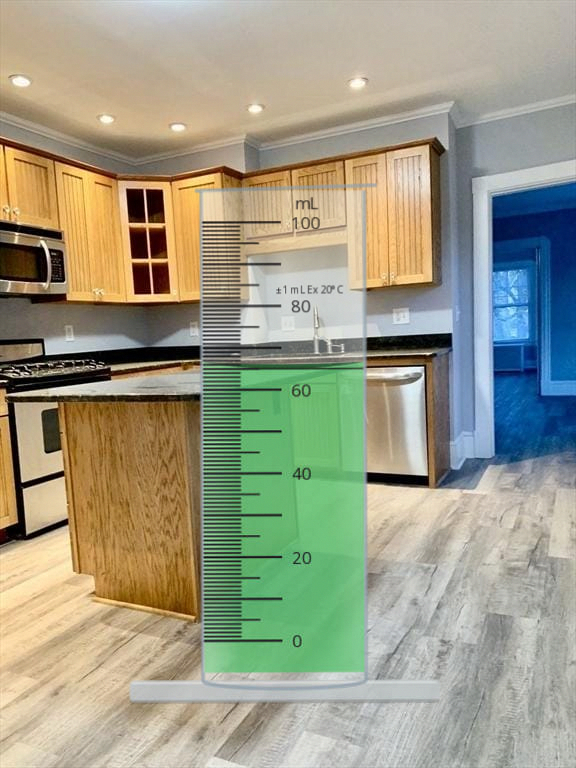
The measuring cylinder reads 65 mL
